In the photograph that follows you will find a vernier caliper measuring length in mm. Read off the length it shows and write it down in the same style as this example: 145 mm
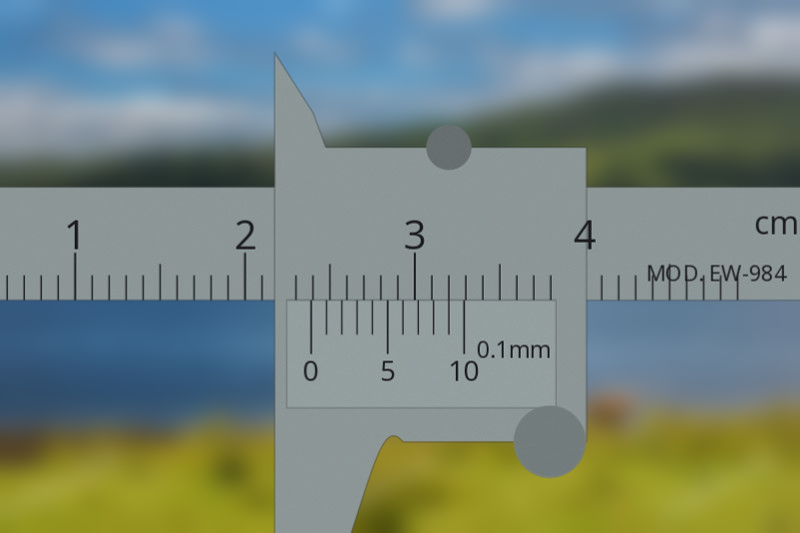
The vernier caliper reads 23.9 mm
